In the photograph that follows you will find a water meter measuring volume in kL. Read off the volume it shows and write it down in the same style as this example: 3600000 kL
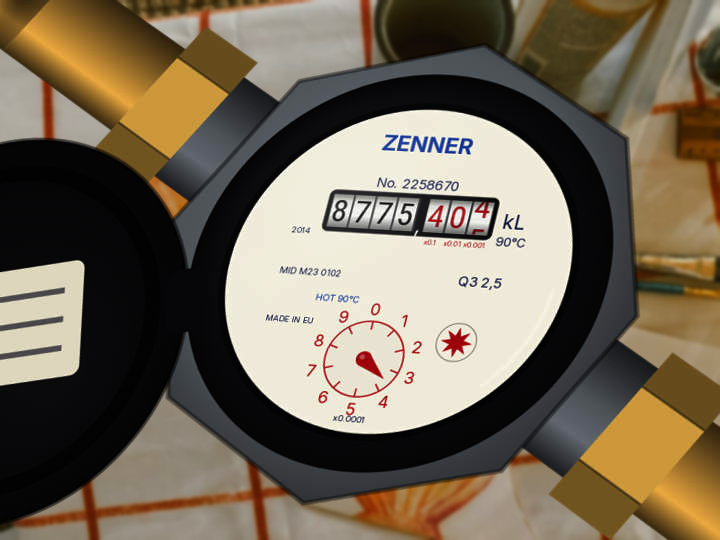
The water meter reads 8775.4043 kL
